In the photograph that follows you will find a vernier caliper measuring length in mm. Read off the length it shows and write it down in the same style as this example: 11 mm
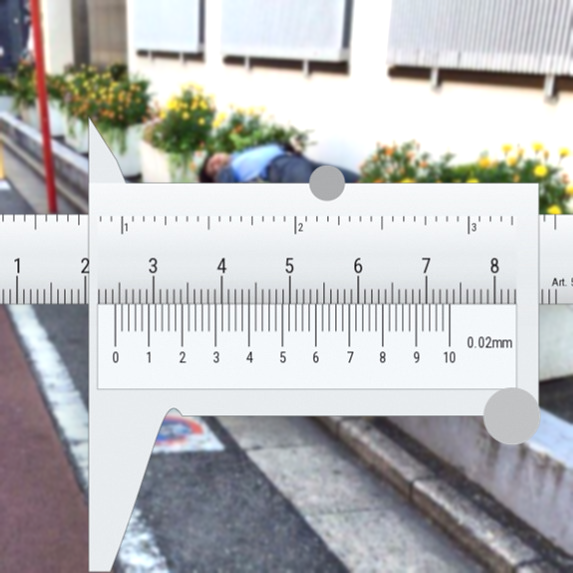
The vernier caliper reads 24.4 mm
